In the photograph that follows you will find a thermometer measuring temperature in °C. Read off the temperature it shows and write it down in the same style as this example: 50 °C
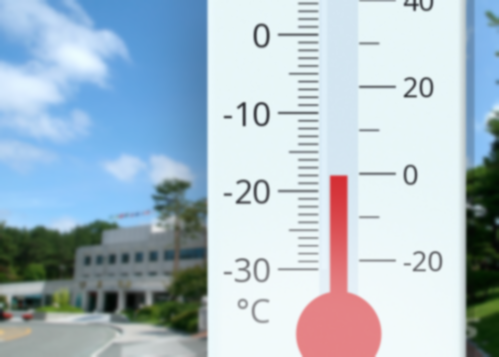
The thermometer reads -18 °C
